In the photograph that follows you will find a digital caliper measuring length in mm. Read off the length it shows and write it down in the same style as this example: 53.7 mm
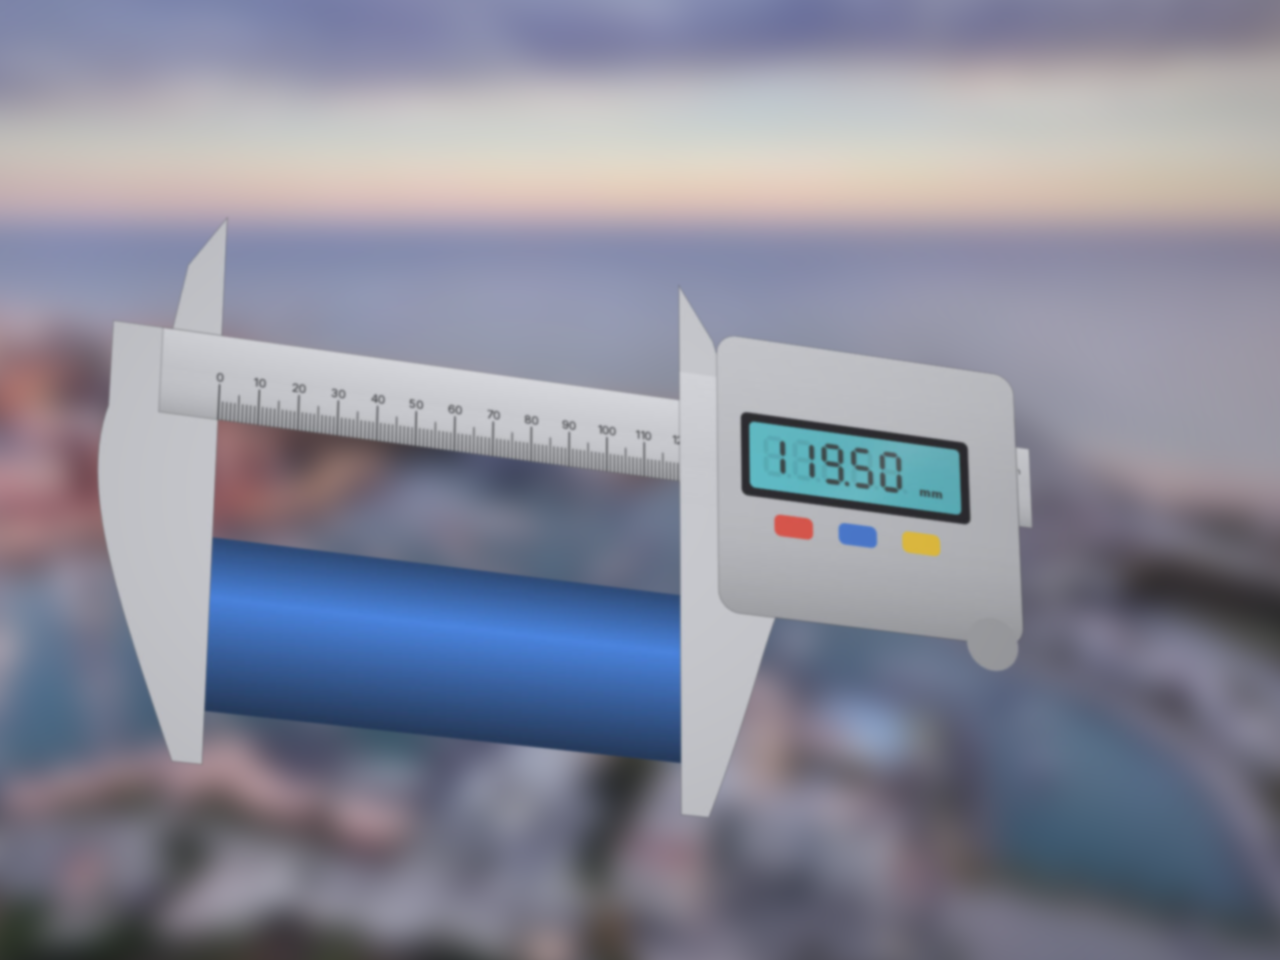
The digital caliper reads 119.50 mm
